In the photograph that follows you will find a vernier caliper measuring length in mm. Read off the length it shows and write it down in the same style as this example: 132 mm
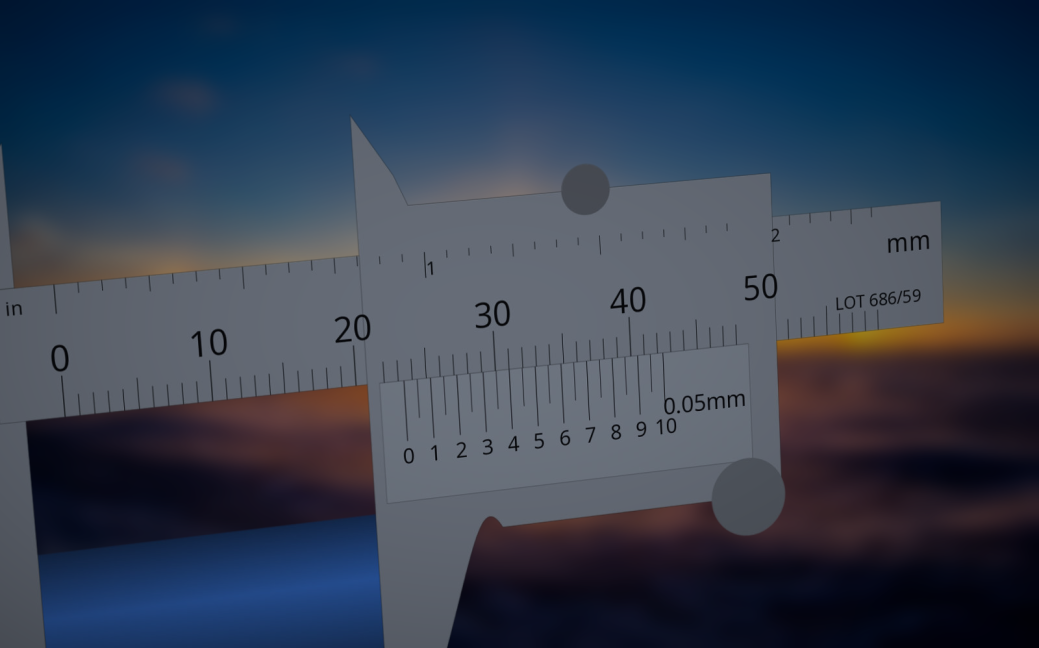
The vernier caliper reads 23.4 mm
